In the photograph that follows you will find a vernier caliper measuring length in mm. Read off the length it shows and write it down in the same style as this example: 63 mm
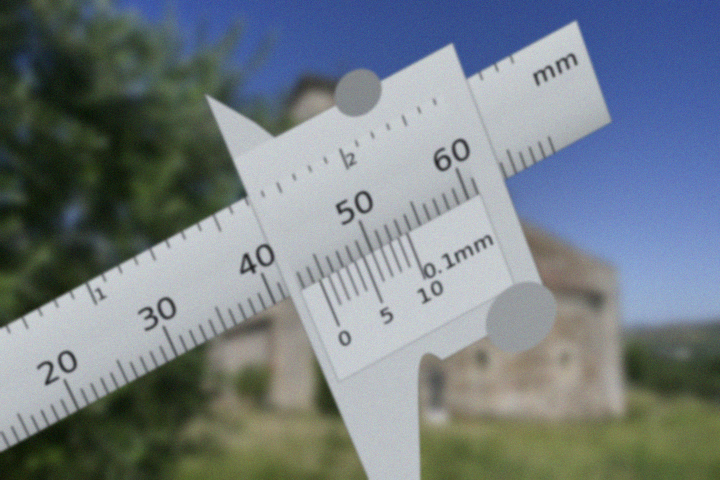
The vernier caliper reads 44.6 mm
